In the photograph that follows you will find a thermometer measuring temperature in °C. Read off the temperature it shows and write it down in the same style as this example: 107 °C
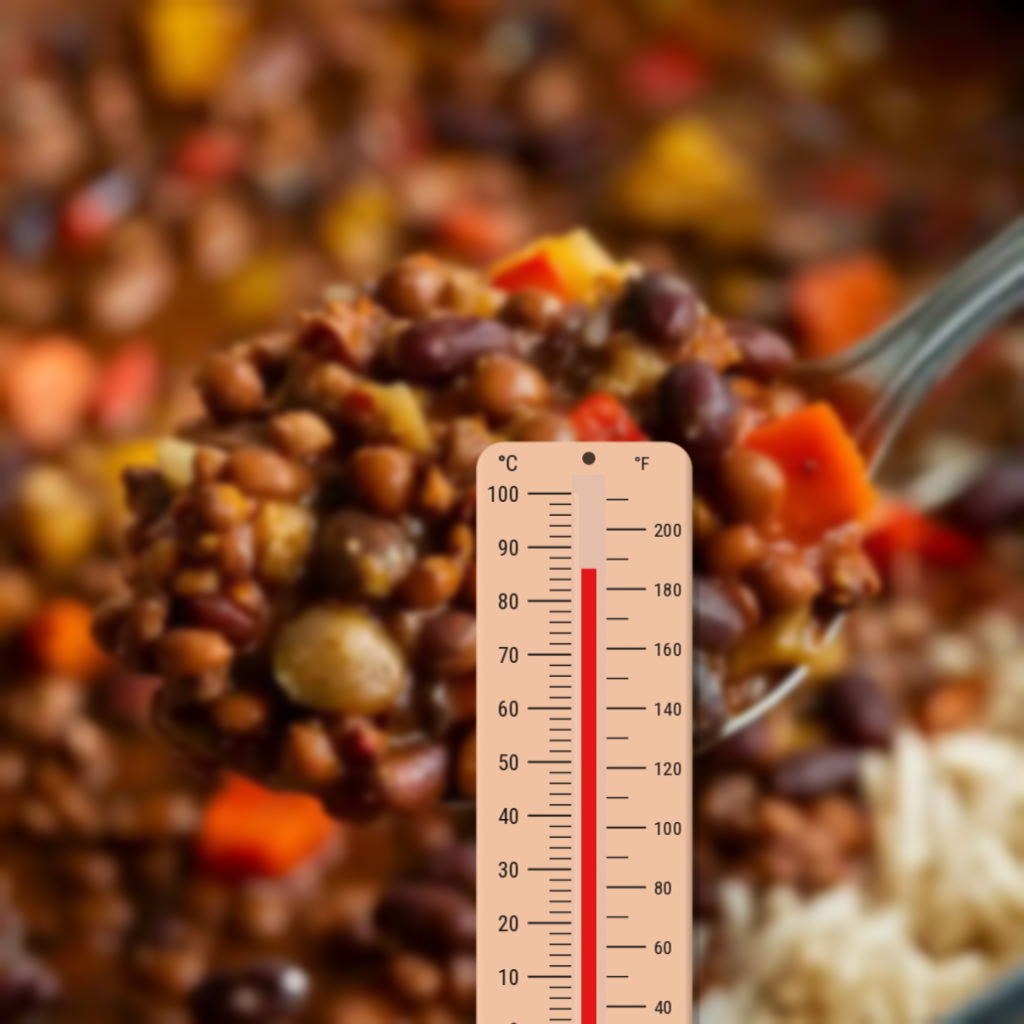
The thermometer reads 86 °C
